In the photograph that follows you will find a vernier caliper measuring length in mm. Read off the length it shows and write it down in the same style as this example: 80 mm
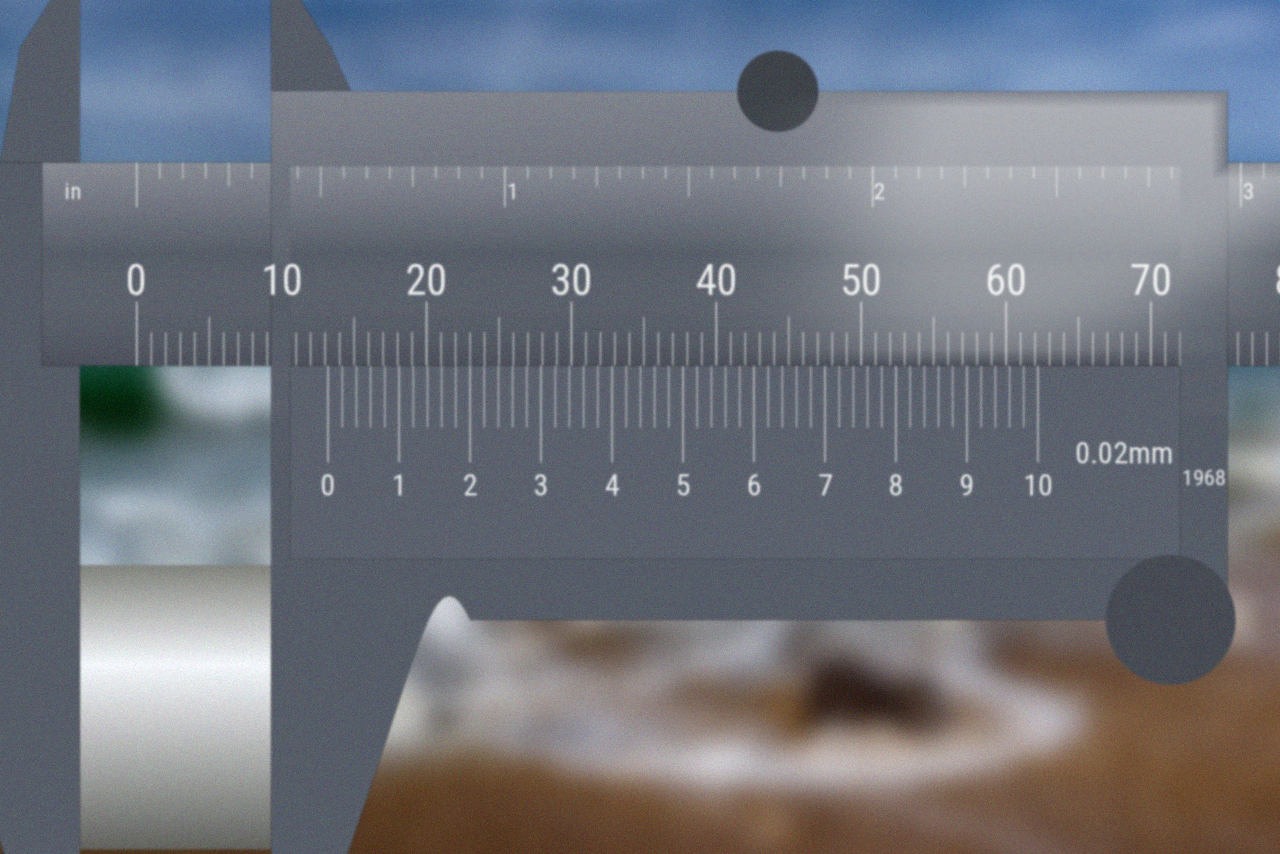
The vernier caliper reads 13.2 mm
